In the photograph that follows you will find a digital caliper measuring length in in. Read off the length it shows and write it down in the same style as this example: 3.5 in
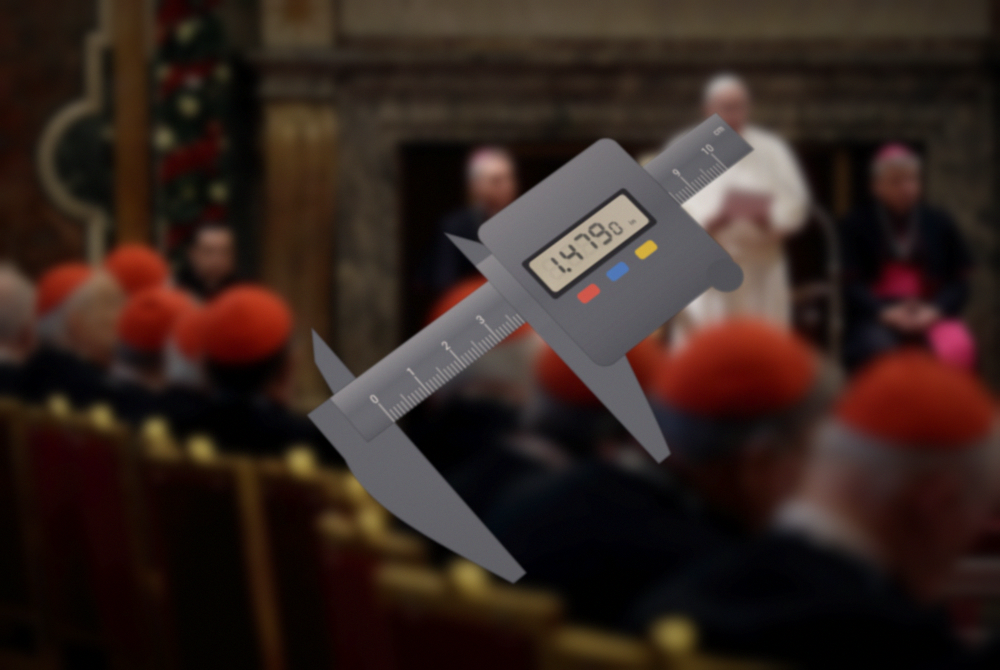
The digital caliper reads 1.4790 in
